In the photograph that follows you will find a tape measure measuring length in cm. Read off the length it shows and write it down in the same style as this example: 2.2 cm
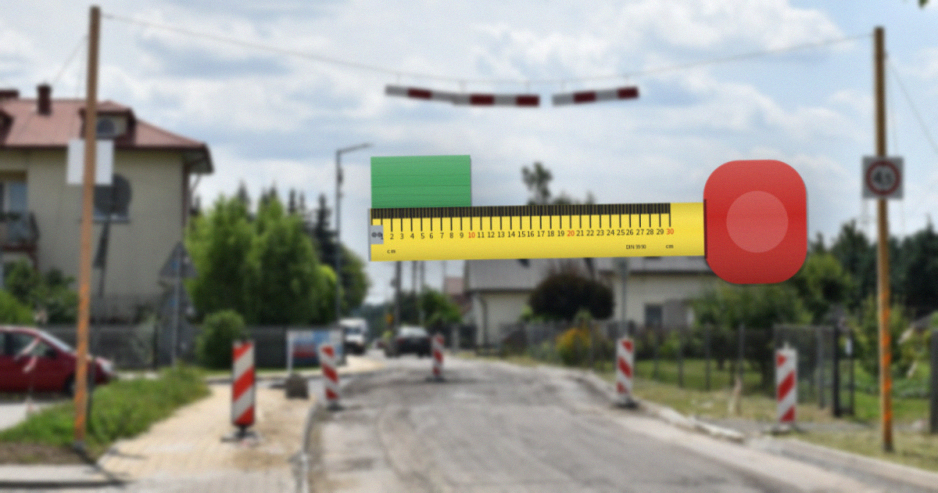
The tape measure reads 10 cm
